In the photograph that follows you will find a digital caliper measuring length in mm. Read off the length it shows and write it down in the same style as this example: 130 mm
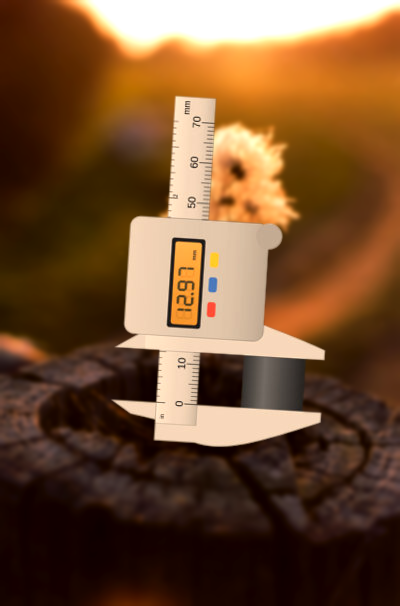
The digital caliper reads 12.97 mm
